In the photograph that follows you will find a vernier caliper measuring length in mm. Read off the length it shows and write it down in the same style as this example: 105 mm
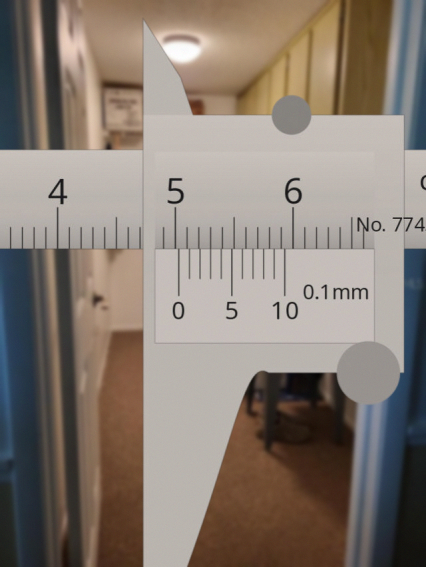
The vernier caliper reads 50.3 mm
